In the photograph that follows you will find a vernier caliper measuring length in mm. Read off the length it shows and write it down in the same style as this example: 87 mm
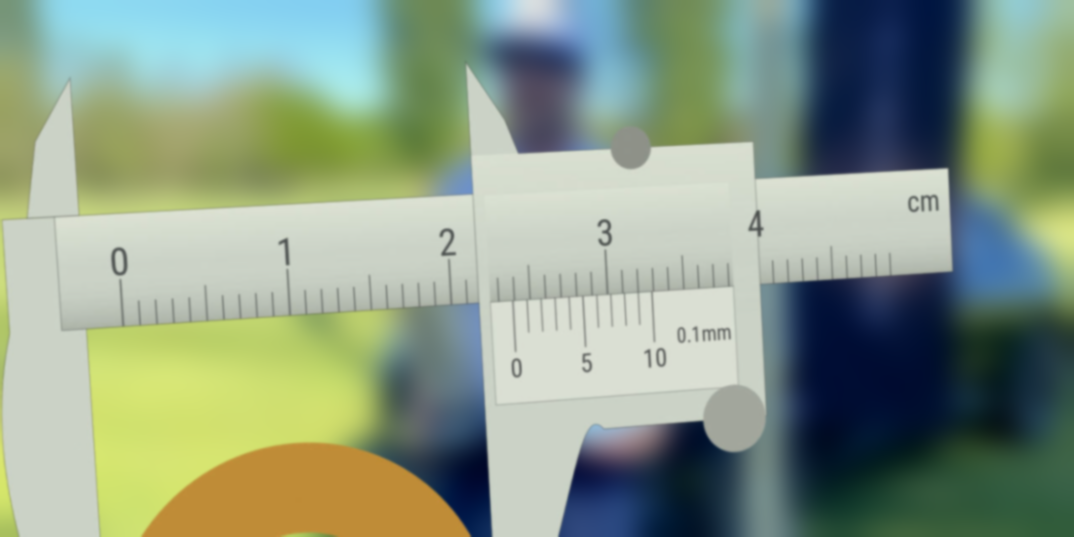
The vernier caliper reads 23.9 mm
